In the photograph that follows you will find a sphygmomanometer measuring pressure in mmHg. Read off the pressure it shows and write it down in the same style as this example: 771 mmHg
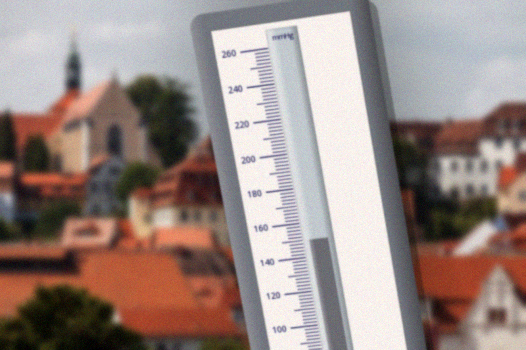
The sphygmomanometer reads 150 mmHg
